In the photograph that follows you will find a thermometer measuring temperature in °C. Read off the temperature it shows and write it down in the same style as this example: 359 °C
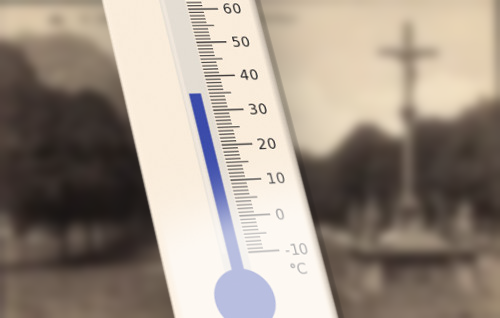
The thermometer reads 35 °C
